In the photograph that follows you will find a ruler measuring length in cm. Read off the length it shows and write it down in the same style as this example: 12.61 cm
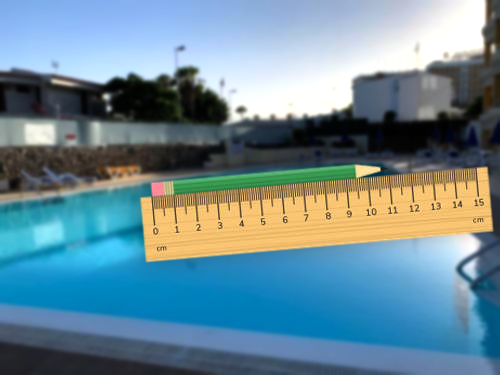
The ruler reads 11 cm
